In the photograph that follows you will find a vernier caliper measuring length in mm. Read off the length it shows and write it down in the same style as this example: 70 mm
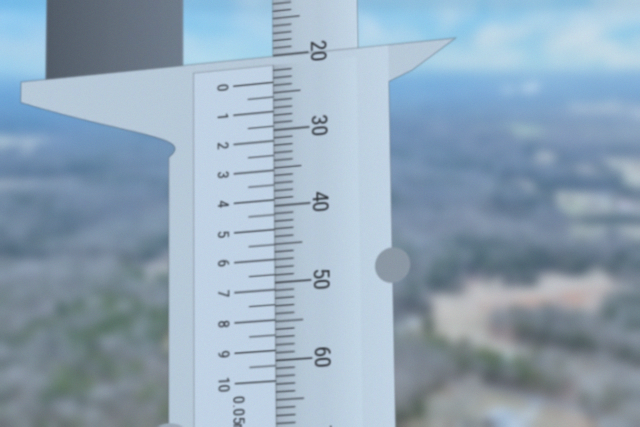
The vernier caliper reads 23.6 mm
